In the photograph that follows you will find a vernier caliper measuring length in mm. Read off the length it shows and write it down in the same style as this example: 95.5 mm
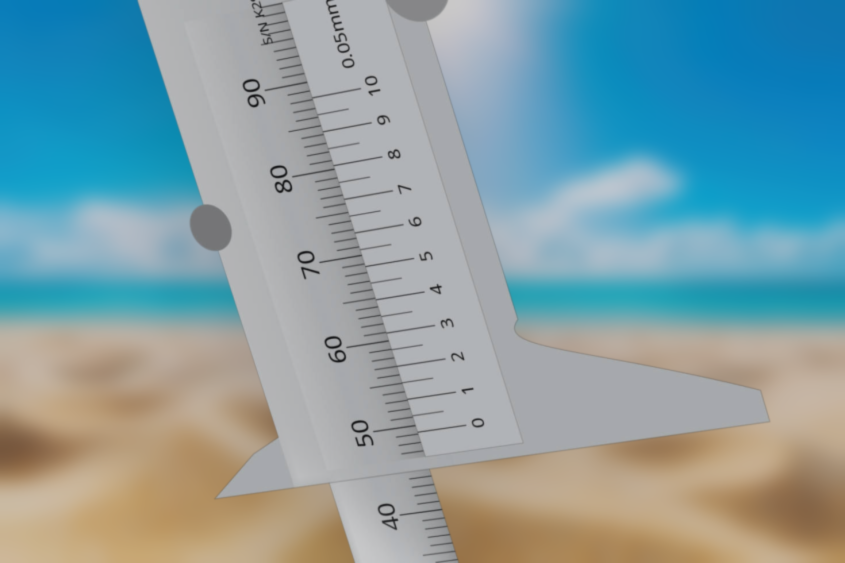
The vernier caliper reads 49.2 mm
